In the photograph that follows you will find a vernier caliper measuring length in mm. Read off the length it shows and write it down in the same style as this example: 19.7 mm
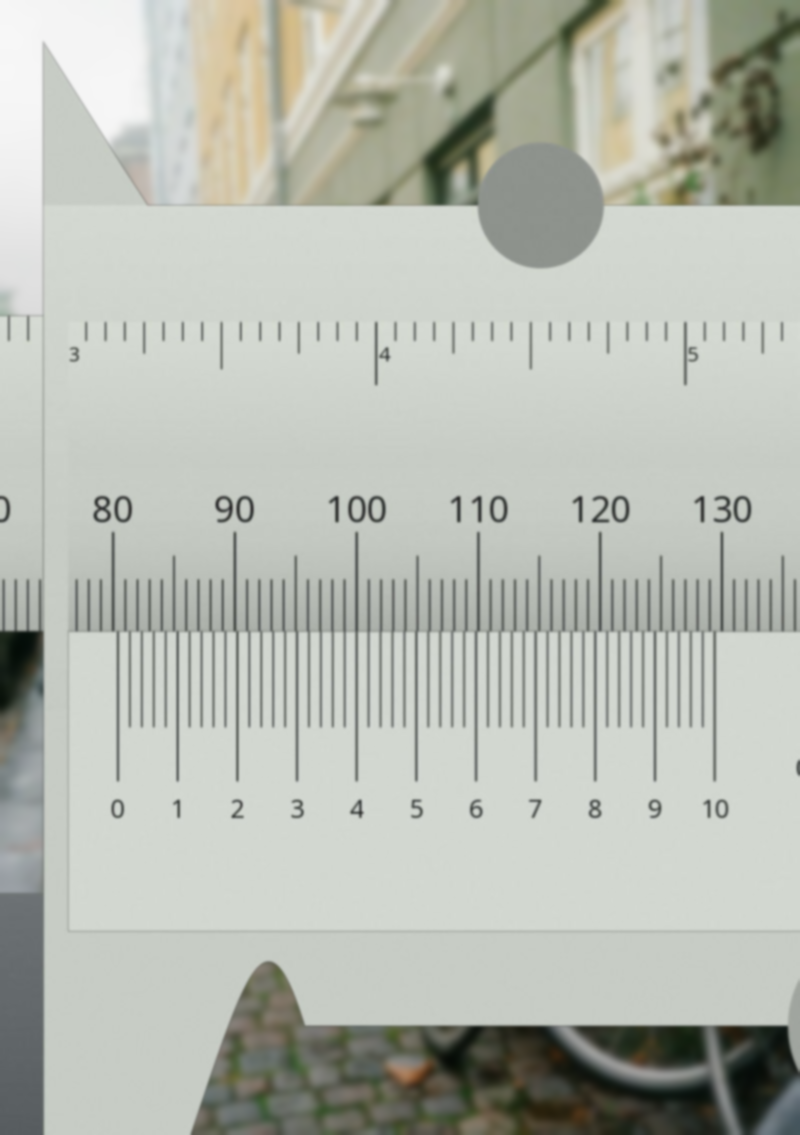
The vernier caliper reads 80.4 mm
